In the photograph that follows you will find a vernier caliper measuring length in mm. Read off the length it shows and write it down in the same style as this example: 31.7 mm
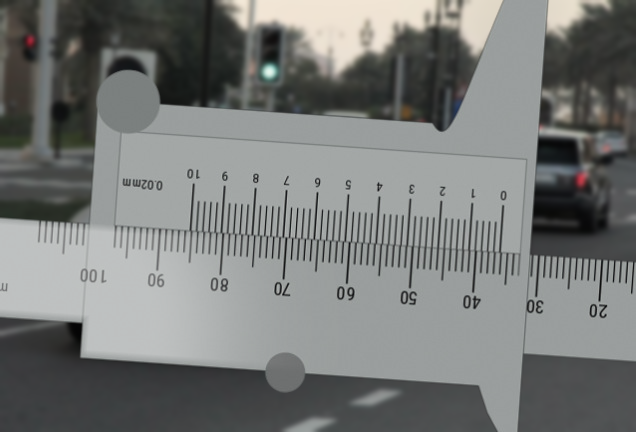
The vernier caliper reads 36.2 mm
